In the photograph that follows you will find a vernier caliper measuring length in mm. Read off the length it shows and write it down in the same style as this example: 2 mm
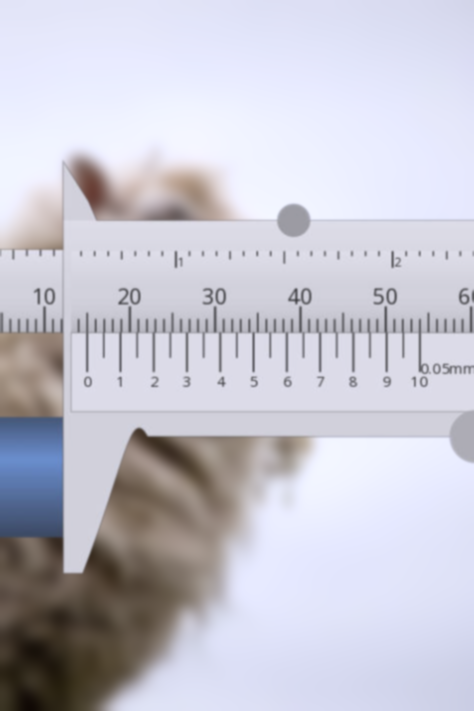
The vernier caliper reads 15.0 mm
